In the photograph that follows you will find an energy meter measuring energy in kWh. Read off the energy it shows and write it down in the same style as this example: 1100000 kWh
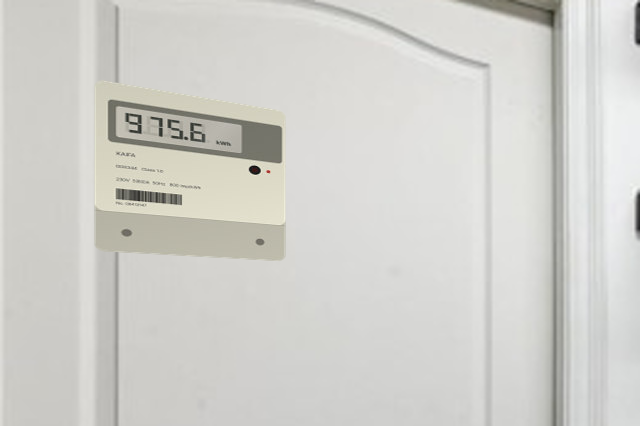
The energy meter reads 975.6 kWh
